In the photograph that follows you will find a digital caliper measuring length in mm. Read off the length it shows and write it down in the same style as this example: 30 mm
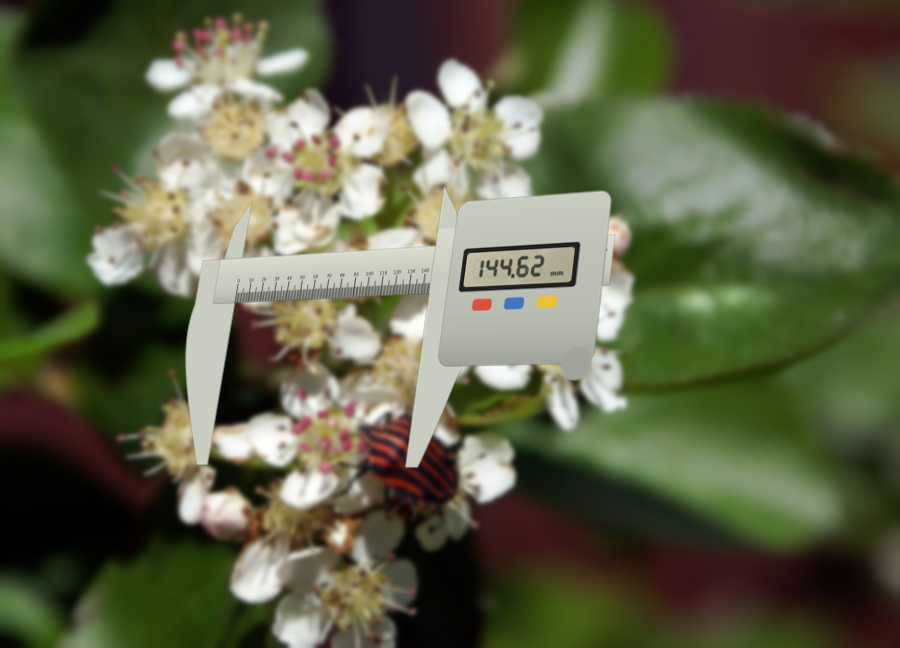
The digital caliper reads 144.62 mm
